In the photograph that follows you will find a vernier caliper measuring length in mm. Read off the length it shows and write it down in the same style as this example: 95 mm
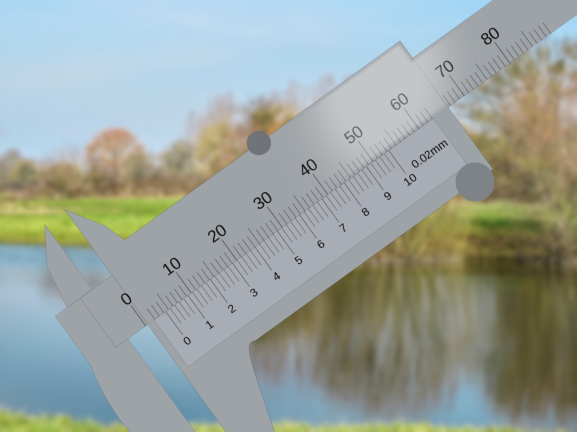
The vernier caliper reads 4.4 mm
